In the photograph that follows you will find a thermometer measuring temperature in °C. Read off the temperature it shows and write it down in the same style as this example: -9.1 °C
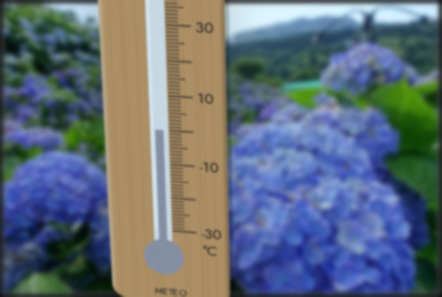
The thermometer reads 0 °C
